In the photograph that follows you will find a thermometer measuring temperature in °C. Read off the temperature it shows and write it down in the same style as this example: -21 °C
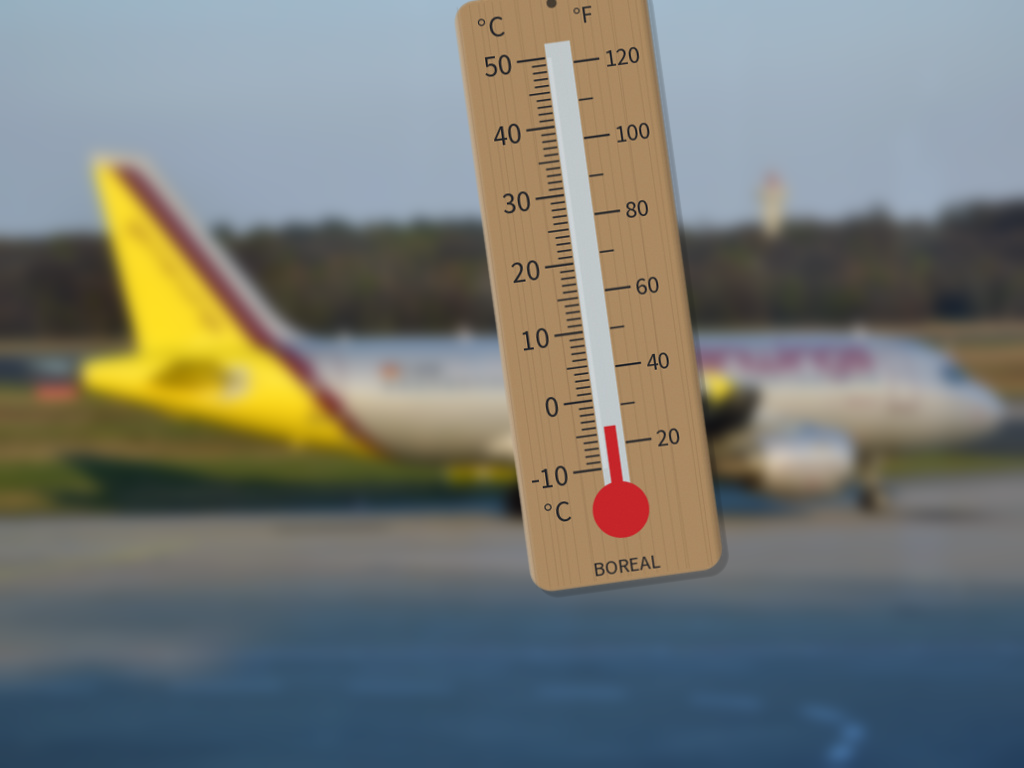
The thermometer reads -4 °C
